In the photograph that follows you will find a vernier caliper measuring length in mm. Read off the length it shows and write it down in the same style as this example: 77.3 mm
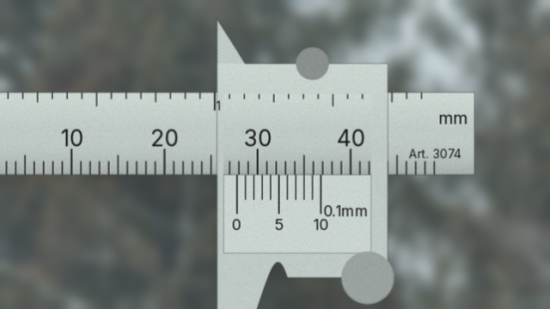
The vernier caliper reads 27.8 mm
